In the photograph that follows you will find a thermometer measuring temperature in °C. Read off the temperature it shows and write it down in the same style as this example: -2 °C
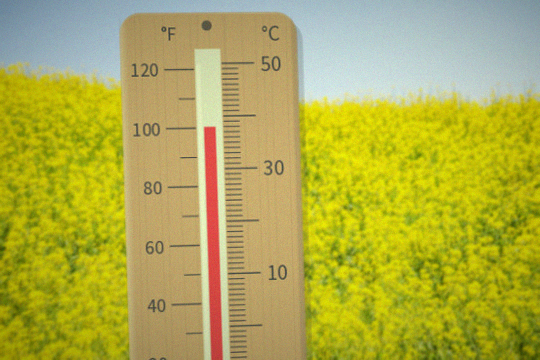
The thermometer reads 38 °C
